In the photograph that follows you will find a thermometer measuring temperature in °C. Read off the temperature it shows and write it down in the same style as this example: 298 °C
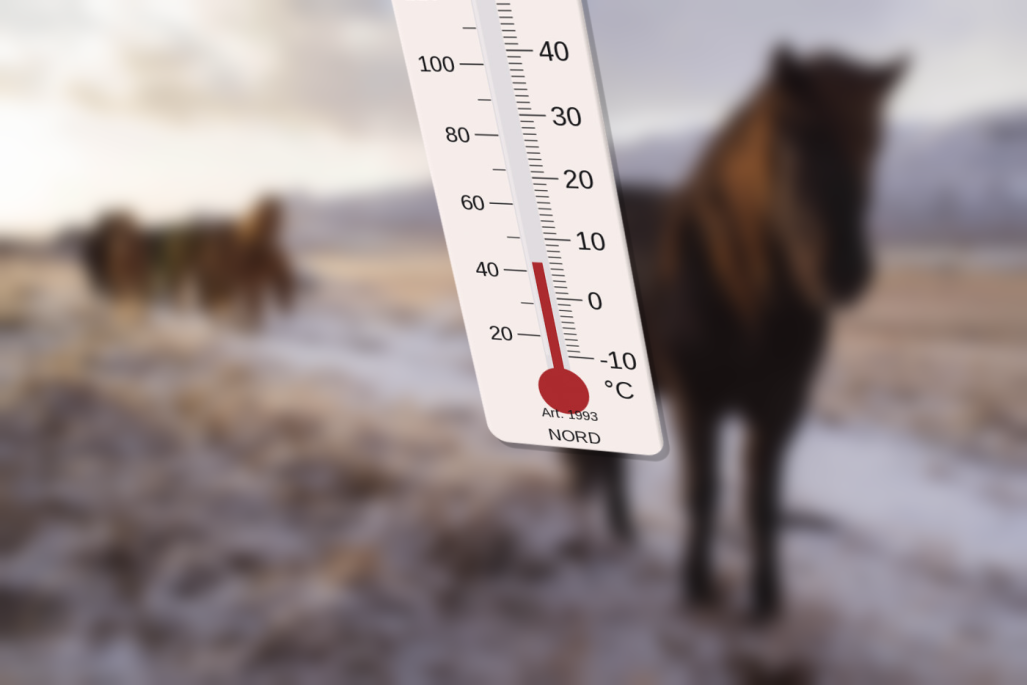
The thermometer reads 6 °C
